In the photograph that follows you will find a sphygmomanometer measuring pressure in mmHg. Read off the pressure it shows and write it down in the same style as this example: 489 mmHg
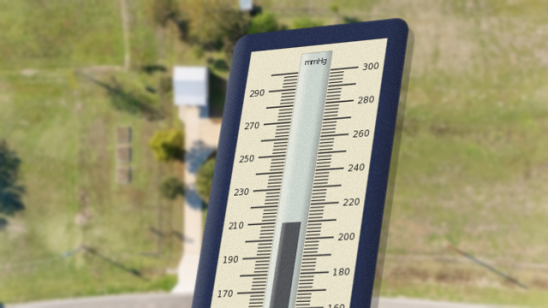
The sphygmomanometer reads 210 mmHg
